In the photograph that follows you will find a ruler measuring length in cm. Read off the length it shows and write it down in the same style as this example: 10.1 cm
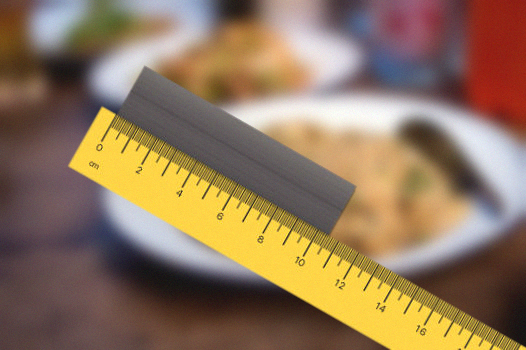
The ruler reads 10.5 cm
